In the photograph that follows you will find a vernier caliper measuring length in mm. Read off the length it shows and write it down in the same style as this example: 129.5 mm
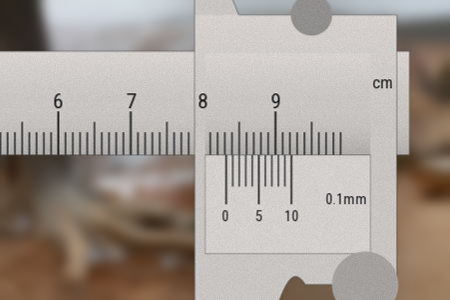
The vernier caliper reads 83.2 mm
